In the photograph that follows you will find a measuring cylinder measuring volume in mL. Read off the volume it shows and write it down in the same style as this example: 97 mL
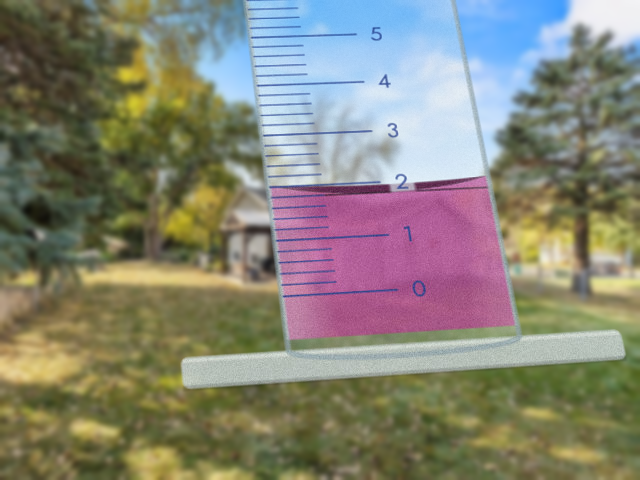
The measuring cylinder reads 1.8 mL
